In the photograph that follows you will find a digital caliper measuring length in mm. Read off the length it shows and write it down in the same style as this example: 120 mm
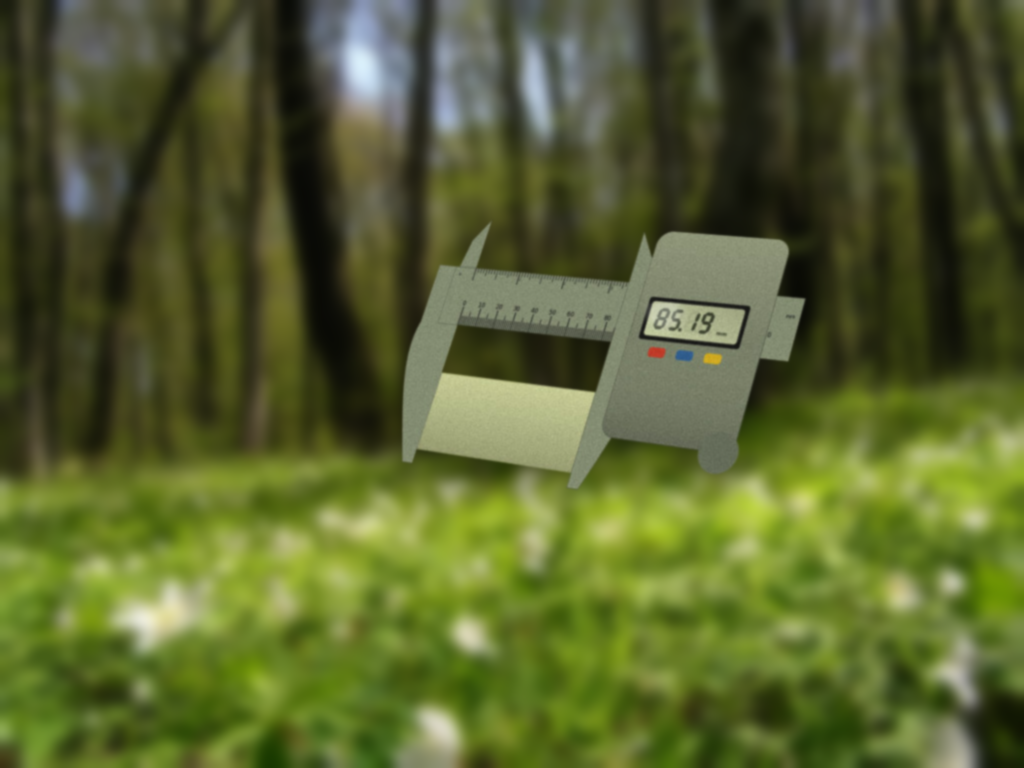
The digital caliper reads 85.19 mm
